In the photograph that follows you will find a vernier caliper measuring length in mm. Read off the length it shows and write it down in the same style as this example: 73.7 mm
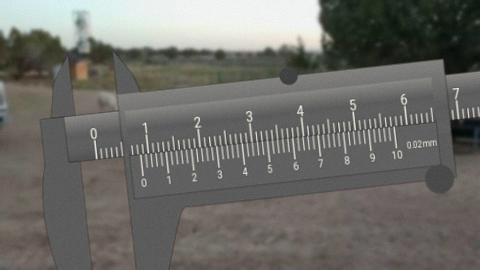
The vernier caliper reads 8.5 mm
